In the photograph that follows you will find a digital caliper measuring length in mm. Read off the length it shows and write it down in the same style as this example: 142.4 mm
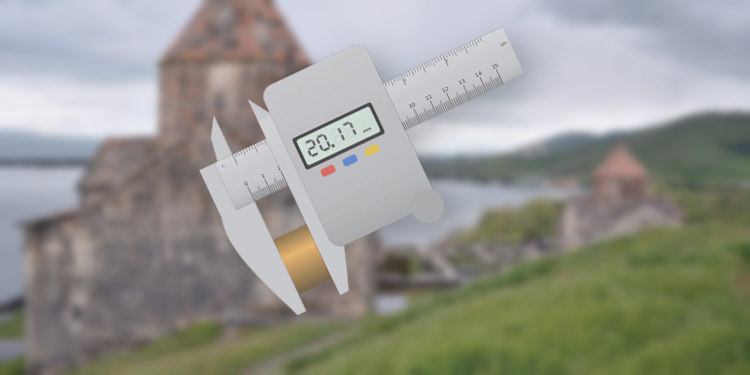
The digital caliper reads 20.17 mm
